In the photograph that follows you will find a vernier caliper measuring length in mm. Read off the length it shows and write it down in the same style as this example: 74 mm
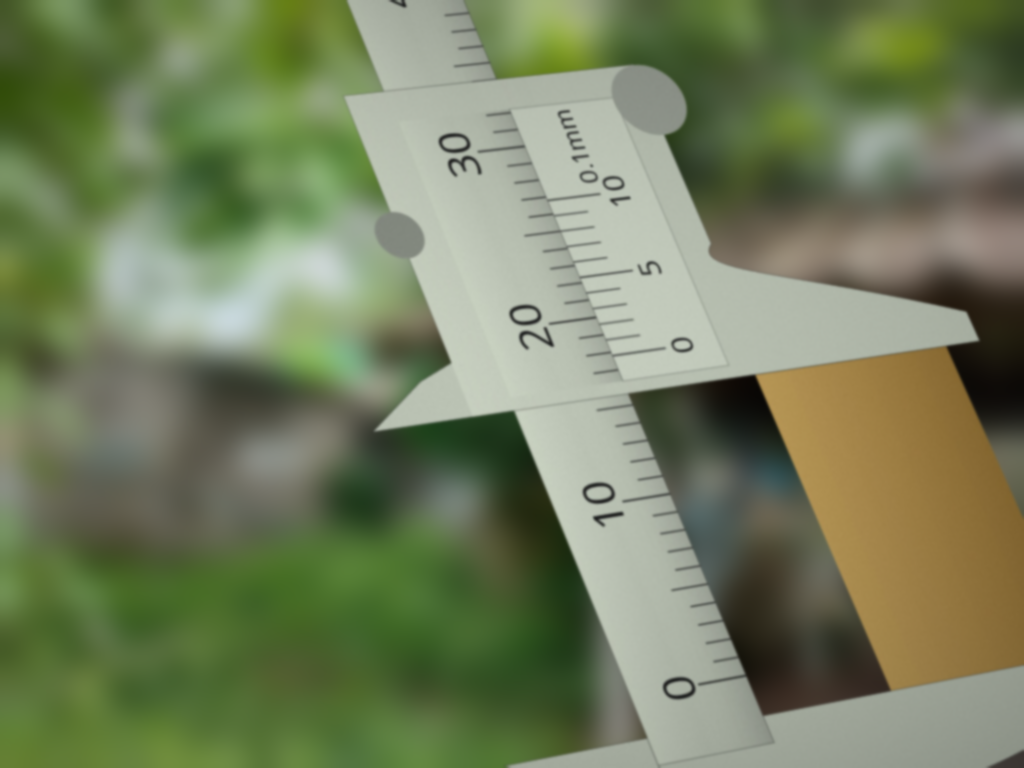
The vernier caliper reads 17.8 mm
